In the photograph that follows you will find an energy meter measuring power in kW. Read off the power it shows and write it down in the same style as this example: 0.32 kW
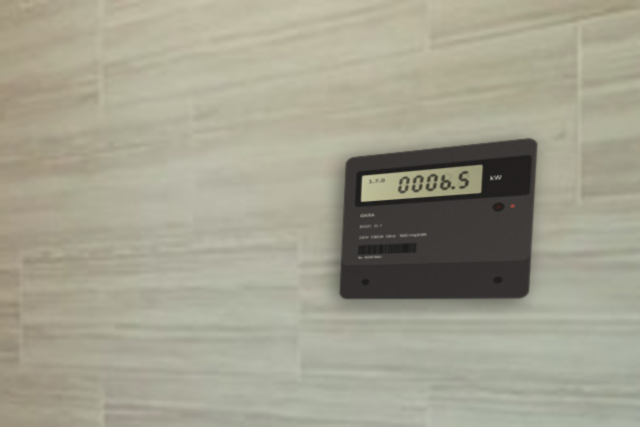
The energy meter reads 6.5 kW
